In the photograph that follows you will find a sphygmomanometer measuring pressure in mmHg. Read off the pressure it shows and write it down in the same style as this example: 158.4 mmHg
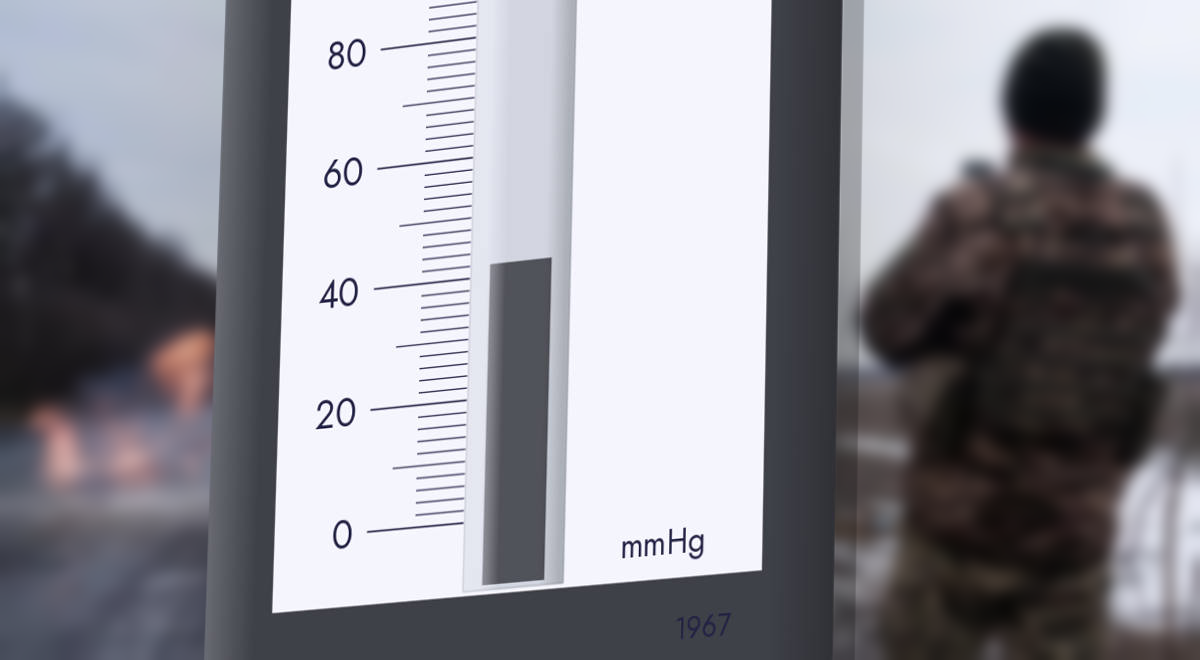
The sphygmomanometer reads 42 mmHg
